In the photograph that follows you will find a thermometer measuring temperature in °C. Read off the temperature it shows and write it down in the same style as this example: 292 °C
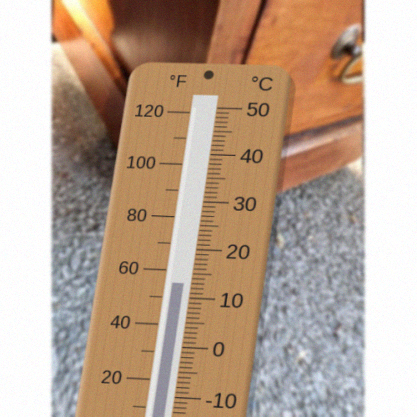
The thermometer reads 13 °C
